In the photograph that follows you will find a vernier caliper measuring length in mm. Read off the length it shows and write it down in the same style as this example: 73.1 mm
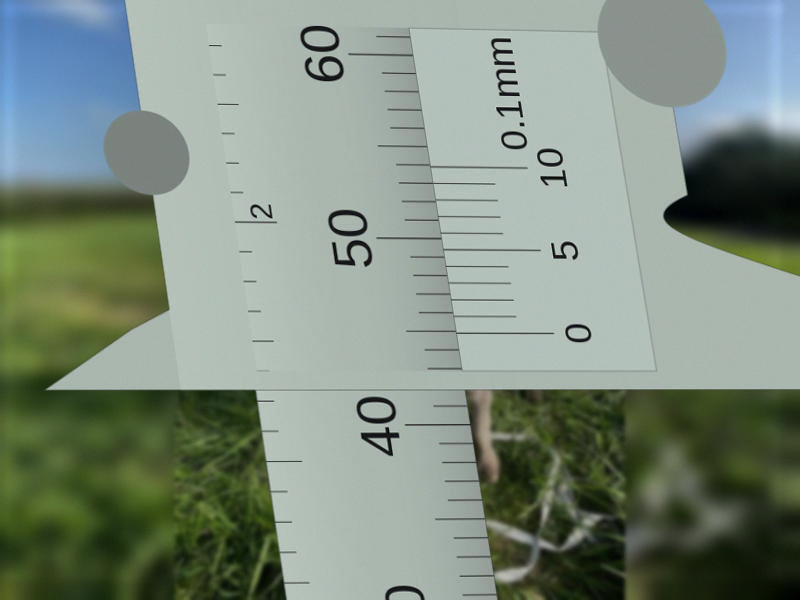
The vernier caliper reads 44.9 mm
